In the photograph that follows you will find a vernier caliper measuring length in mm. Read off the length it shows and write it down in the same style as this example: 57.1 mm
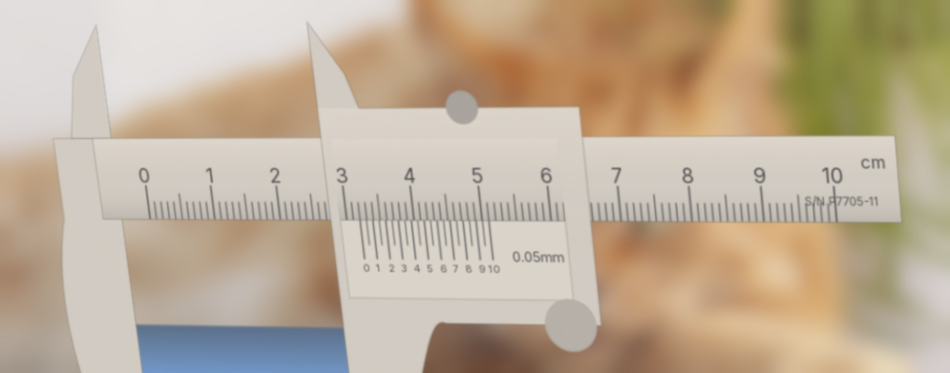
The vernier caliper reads 32.0 mm
